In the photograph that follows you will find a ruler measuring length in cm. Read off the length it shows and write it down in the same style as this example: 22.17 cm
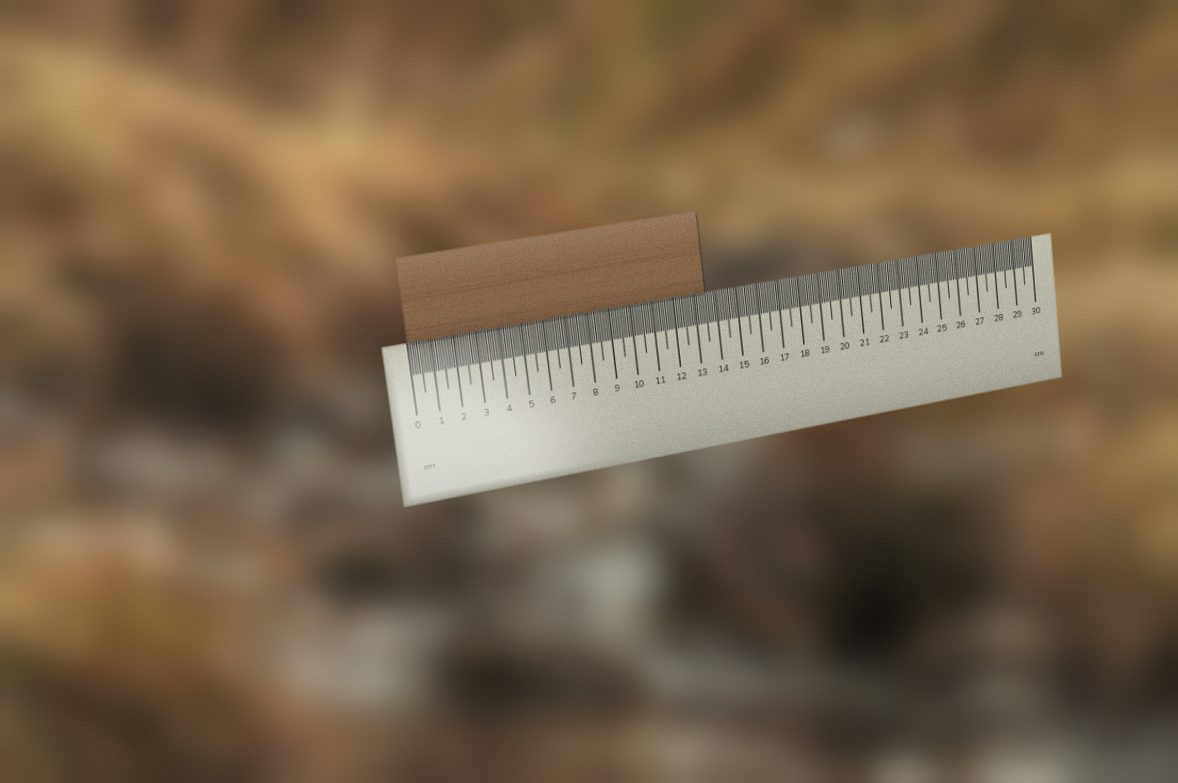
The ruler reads 13.5 cm
